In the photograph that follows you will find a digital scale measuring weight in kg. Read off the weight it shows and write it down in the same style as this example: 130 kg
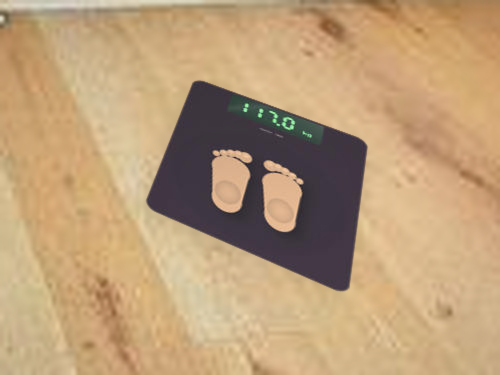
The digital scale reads 117.0 kg
